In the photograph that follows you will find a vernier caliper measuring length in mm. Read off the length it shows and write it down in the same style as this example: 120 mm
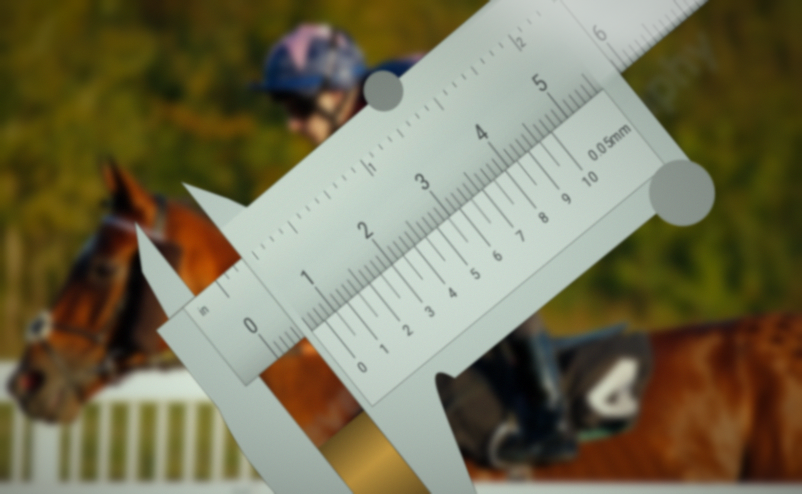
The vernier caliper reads 8.2 mm
